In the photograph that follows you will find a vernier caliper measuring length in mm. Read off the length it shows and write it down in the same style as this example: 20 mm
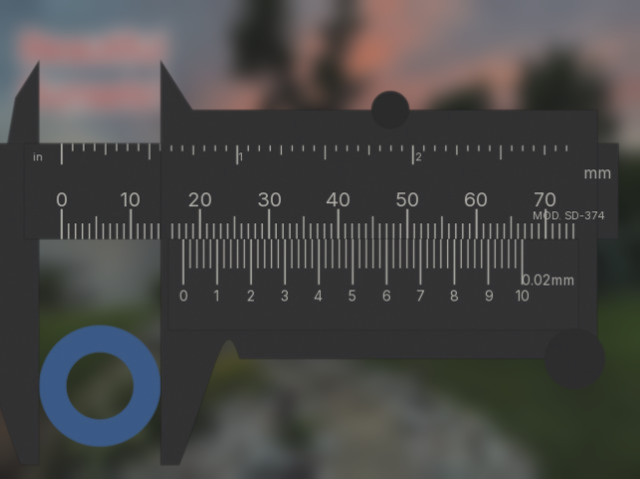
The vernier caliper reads 17.6 mm
